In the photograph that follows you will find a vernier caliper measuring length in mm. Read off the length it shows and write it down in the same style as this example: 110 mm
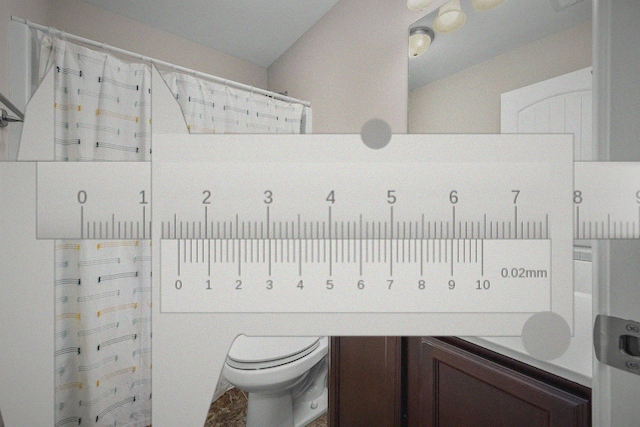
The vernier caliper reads 15.6 mm
